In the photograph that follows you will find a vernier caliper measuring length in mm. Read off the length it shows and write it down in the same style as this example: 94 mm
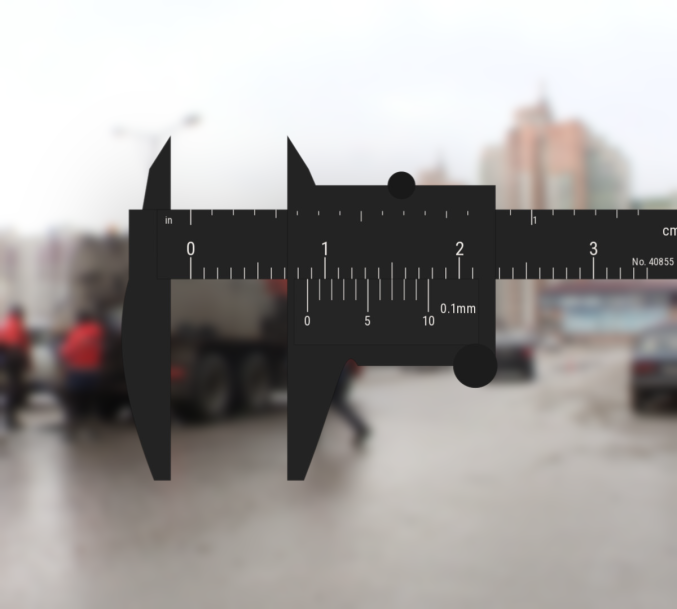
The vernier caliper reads 8.7 mm
